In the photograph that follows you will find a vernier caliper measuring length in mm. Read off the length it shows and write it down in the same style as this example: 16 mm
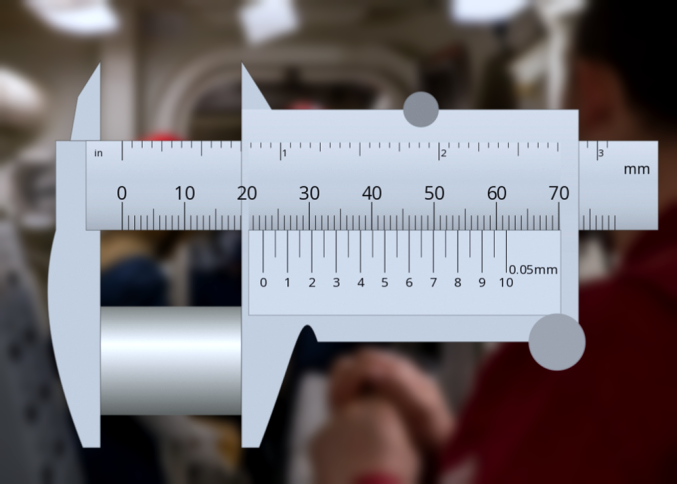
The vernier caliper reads 22.6 mm
